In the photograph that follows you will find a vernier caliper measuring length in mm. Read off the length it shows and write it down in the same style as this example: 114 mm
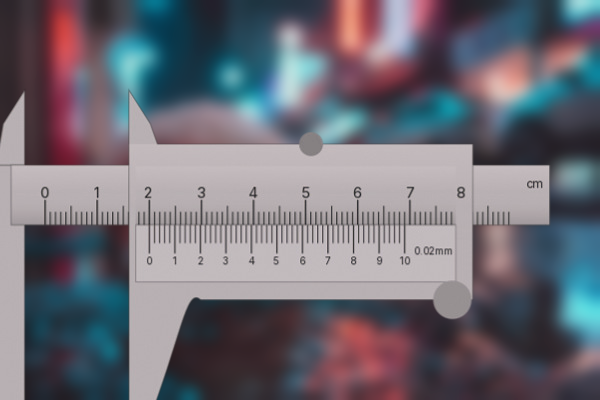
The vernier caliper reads 20.0 mm
